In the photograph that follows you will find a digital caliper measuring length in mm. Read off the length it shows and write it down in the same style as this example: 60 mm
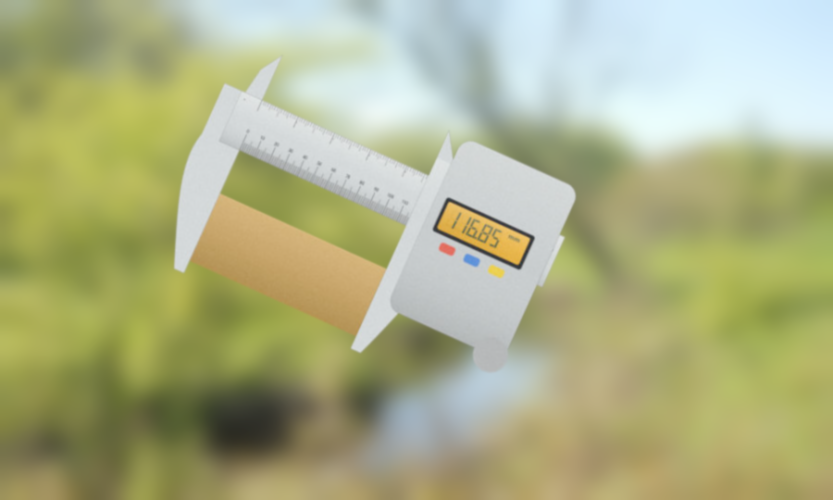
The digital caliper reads 116.85 mm
